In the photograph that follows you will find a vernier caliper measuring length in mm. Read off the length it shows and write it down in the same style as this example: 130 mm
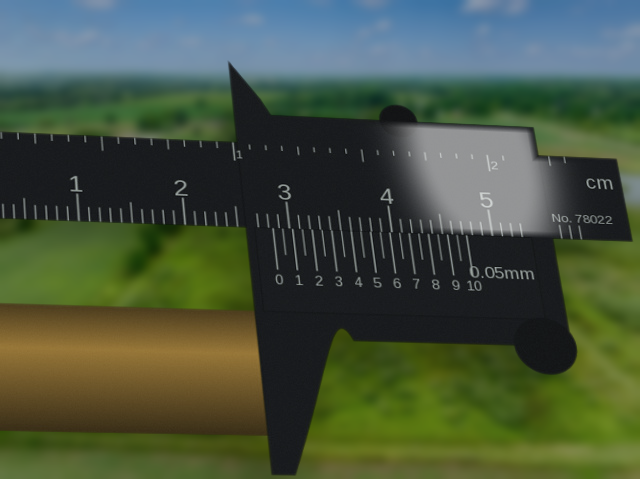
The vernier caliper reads 28.4 mm
